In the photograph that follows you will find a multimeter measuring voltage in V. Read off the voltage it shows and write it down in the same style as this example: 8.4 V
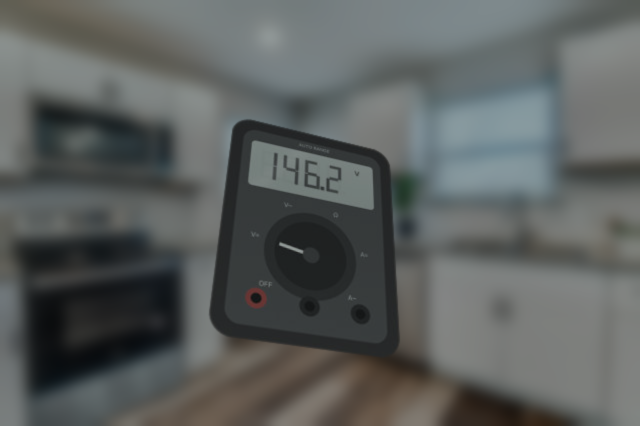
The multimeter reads 146.2 V
